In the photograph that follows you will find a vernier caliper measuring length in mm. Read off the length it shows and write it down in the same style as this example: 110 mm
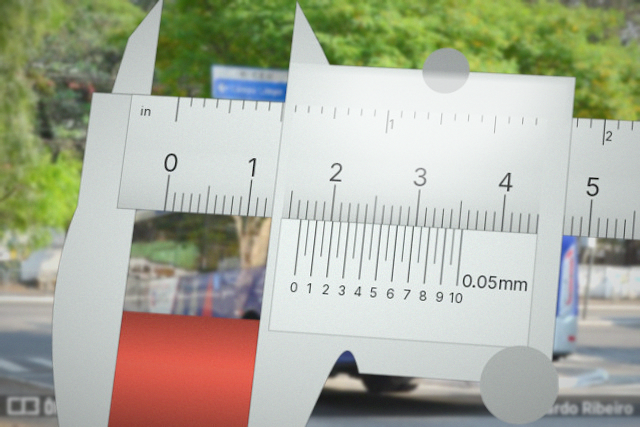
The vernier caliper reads 16.4 mm
